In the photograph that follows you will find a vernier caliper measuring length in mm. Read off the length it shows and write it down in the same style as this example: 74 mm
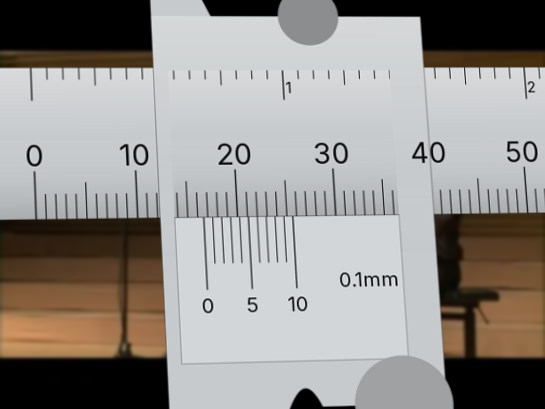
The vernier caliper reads 16.6 mm
